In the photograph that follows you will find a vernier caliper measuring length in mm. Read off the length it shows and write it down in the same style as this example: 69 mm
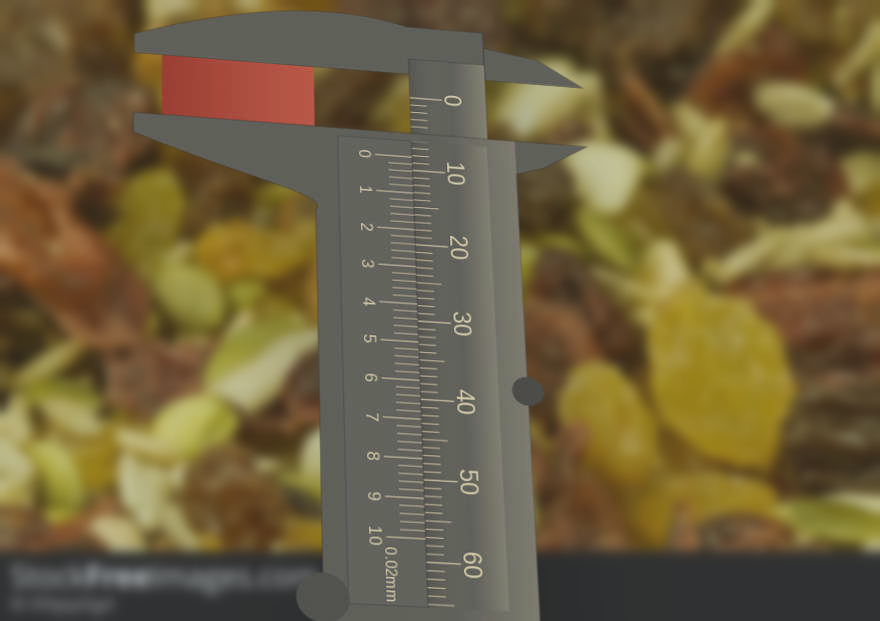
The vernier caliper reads 8.2 mm
